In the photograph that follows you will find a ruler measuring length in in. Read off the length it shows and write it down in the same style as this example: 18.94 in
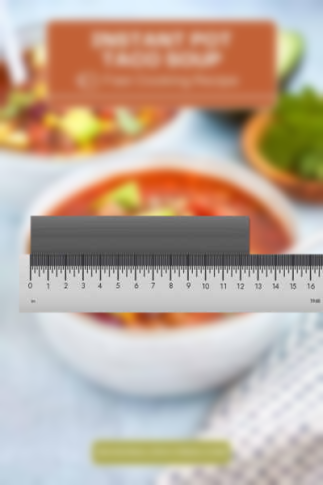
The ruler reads 12.5 in
